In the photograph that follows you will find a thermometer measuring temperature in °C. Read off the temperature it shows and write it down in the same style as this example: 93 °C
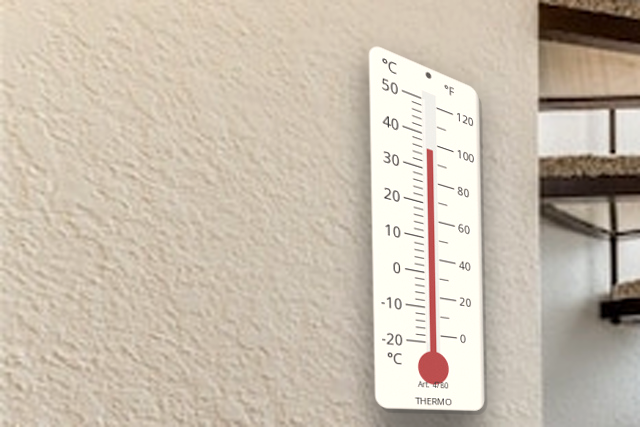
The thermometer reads 36 °C
